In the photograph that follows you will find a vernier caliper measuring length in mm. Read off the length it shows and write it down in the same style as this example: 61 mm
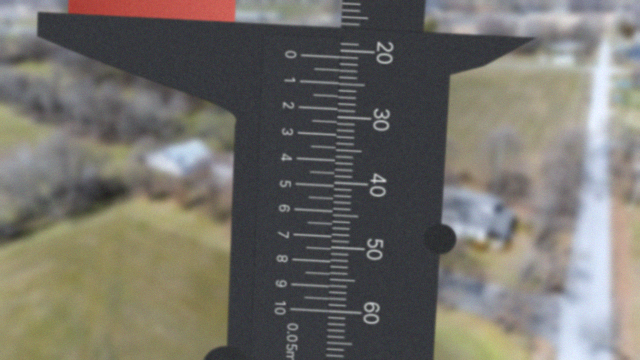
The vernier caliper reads 21.0 mm
